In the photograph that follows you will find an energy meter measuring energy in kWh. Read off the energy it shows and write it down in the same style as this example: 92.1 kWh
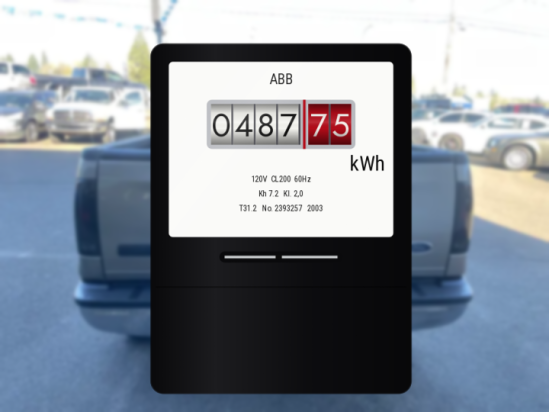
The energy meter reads 487.75 kWh
